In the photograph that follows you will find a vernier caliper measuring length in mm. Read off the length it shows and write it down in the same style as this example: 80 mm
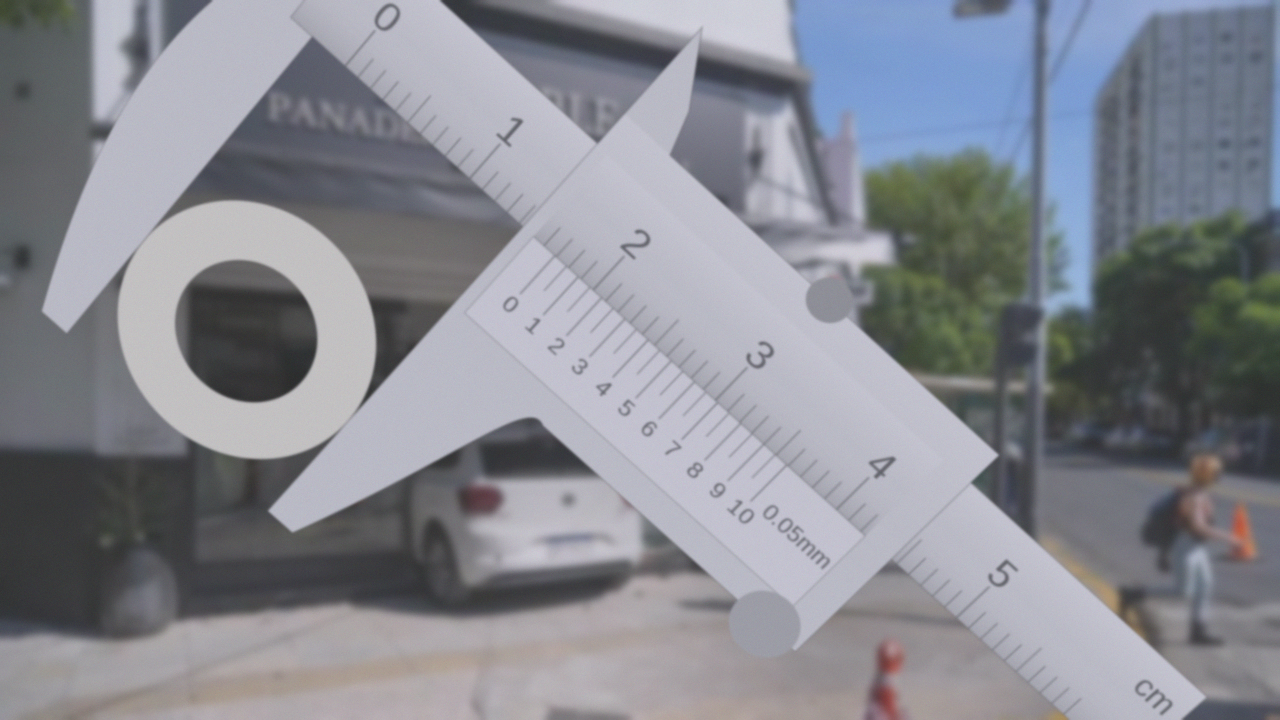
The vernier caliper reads 16.9 mm
